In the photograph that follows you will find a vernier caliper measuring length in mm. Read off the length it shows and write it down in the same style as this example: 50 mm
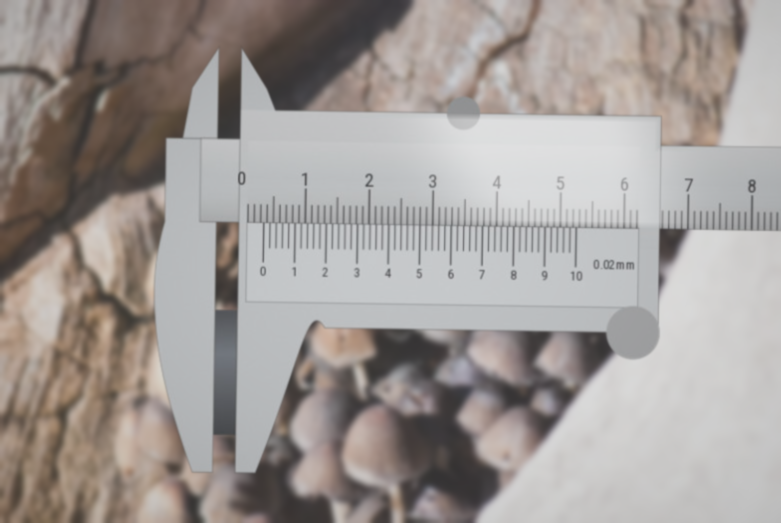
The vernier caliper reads 3.5 mm
